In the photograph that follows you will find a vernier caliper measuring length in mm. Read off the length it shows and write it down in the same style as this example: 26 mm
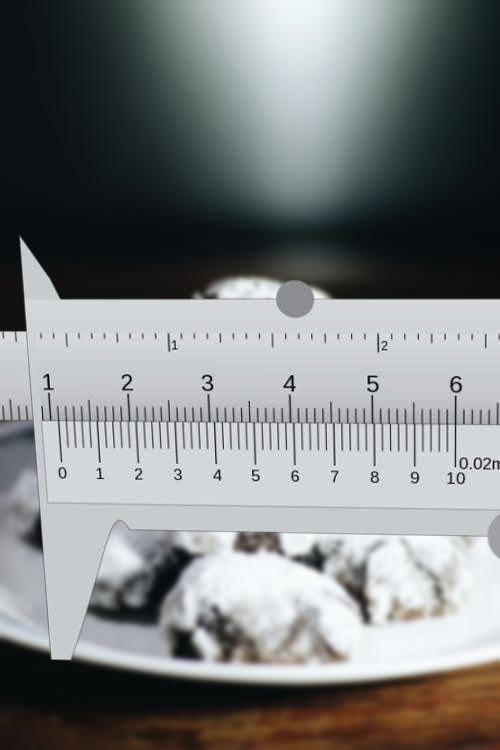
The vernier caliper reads 11.0 mm
